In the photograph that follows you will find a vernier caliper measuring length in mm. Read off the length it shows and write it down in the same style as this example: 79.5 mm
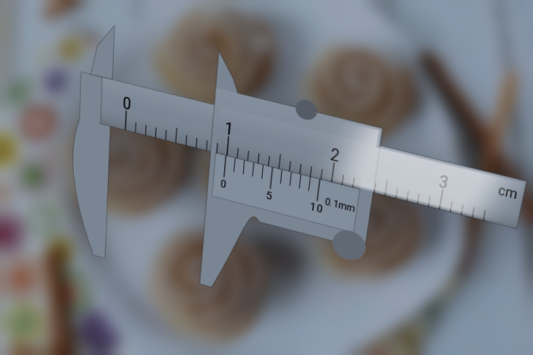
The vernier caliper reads 9.9 mm
